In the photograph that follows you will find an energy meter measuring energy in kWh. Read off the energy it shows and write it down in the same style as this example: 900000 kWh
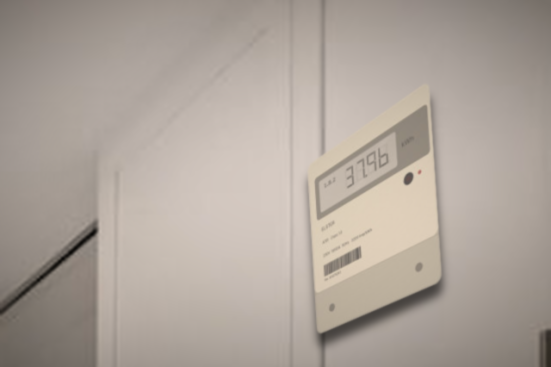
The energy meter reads 37.96 kWh
